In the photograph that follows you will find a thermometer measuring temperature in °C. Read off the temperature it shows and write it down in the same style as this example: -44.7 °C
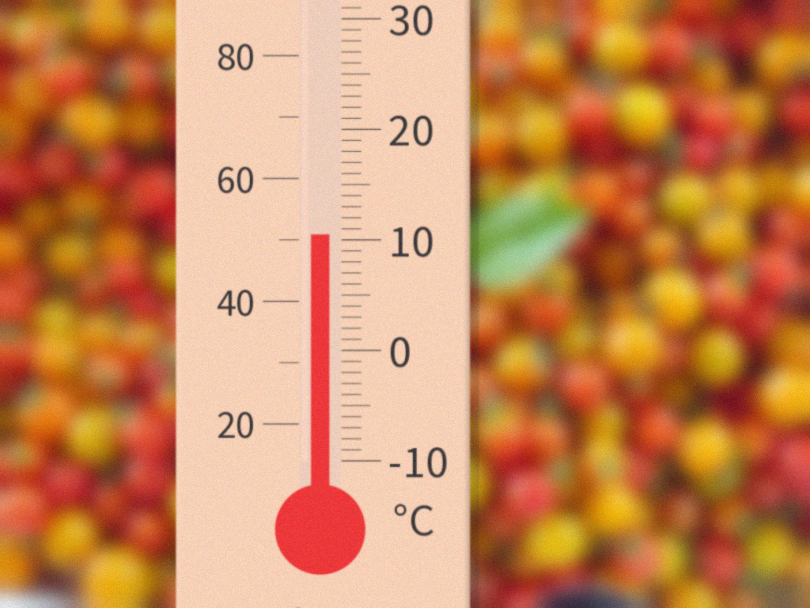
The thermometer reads 10.5 °C
